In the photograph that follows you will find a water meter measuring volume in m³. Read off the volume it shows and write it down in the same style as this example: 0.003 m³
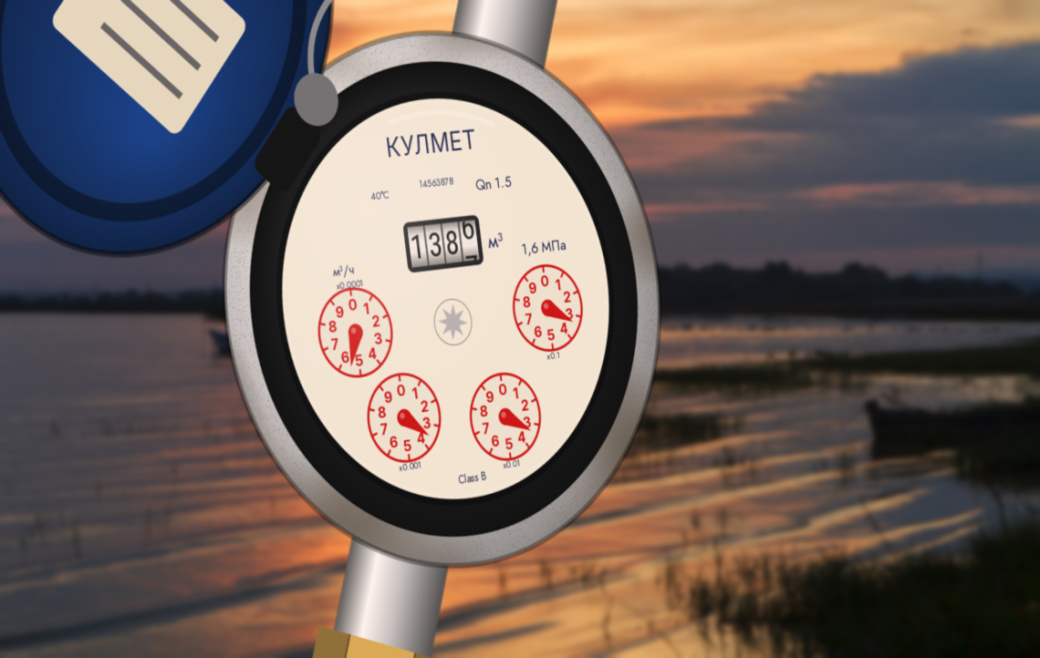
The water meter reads 1386.3335 m³
